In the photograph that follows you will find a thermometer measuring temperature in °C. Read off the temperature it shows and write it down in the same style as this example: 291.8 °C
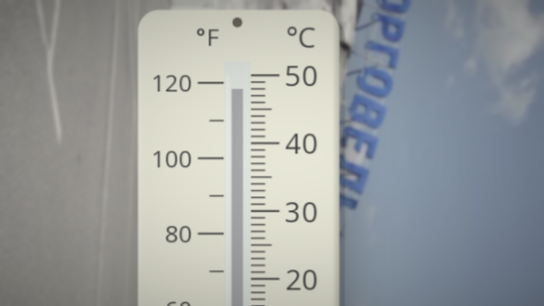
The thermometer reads 48 °C
